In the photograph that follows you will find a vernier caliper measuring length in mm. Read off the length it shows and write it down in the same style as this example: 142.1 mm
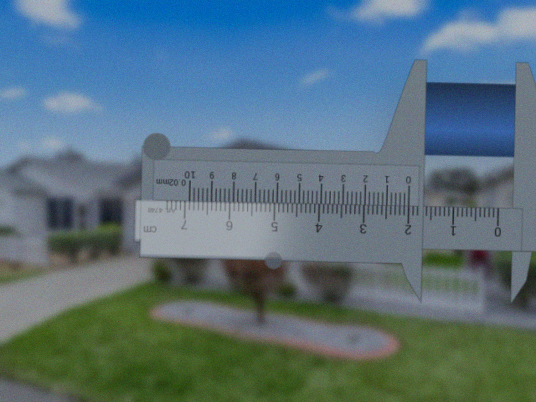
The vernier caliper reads 20.0 mm
